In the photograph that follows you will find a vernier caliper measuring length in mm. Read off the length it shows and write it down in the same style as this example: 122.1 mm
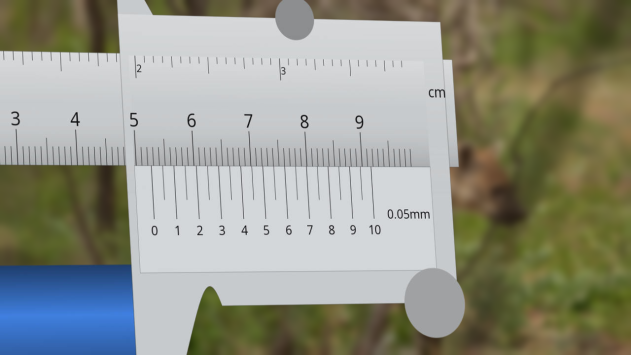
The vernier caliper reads 52.6 mm
